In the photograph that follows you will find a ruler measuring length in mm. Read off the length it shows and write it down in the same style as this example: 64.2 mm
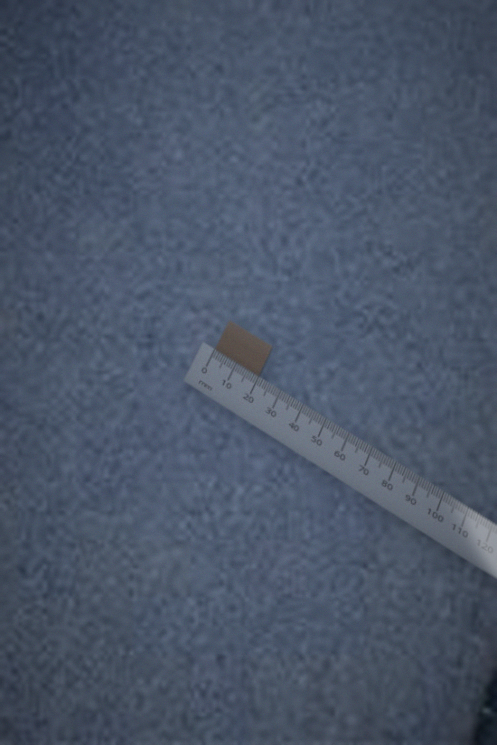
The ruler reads 20 mm
